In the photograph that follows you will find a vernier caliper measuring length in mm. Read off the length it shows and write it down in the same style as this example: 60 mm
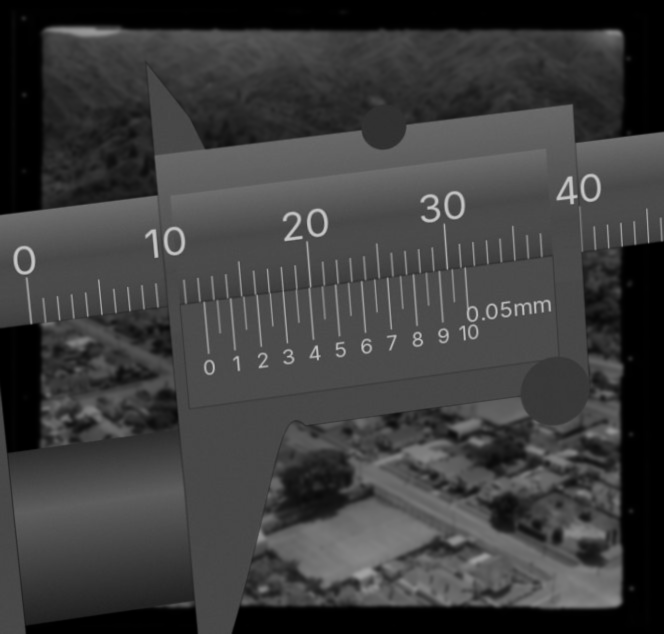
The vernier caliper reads 12.3 mm
